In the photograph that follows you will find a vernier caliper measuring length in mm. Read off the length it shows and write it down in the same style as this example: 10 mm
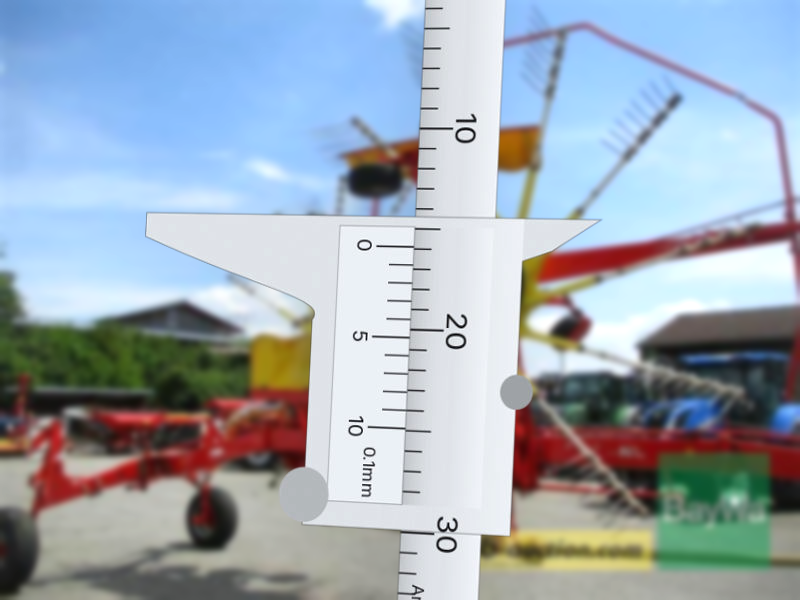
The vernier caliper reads 15.9 mm
